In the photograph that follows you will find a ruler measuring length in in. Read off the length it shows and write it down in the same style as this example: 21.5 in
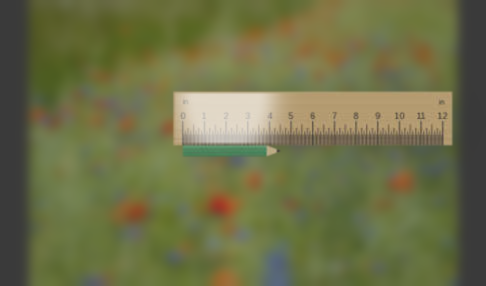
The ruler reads 4.5 in
